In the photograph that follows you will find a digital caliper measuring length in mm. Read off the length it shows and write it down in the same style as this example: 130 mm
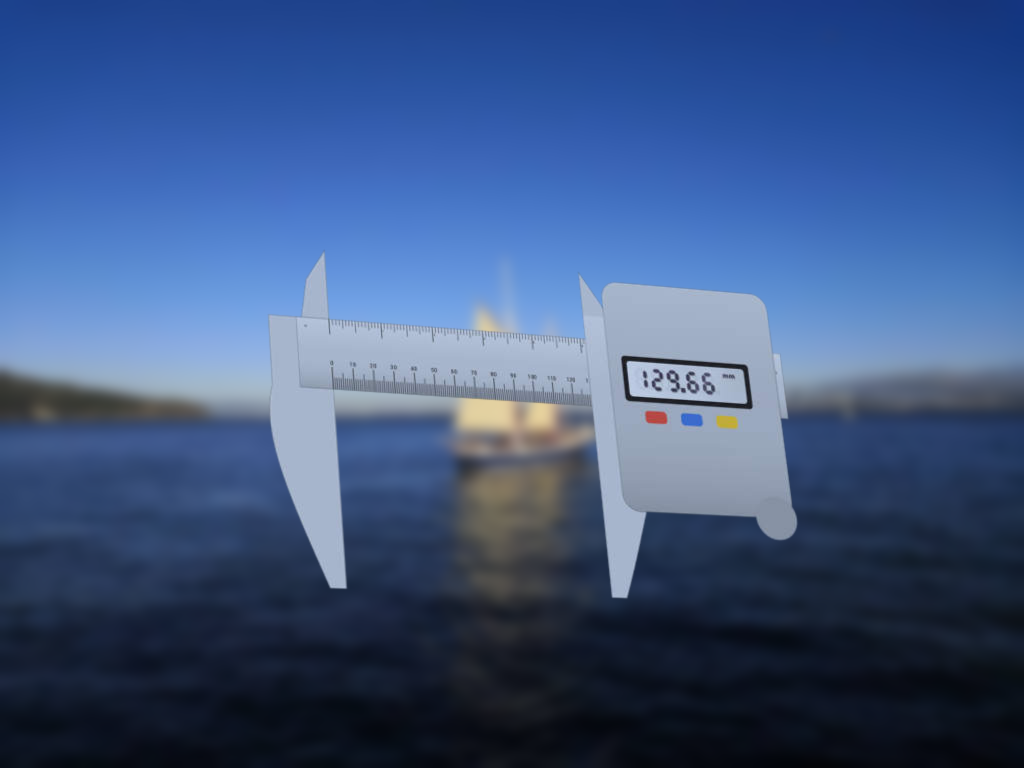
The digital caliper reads 129.66 mm
